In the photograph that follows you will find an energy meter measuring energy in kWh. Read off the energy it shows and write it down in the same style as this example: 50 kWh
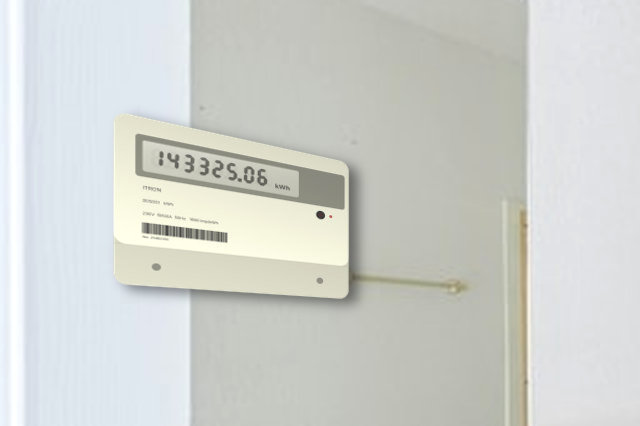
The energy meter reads 143325.06 kWh
